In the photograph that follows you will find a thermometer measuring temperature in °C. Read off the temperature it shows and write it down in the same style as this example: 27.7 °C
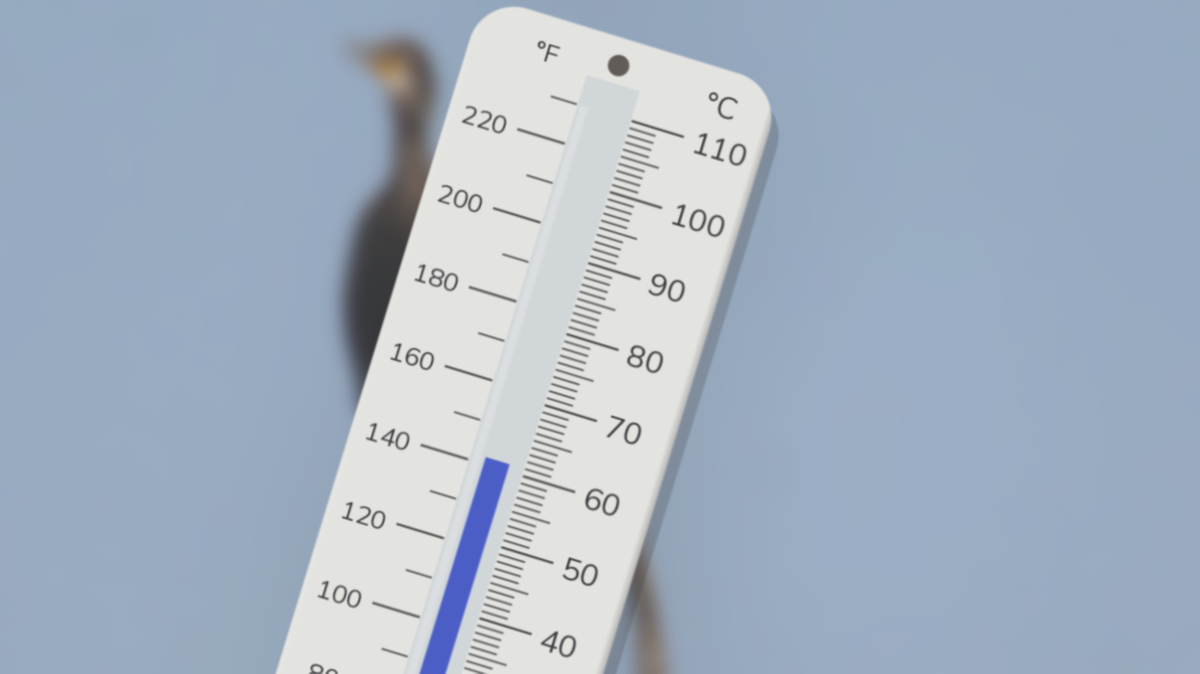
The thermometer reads 61 °C
